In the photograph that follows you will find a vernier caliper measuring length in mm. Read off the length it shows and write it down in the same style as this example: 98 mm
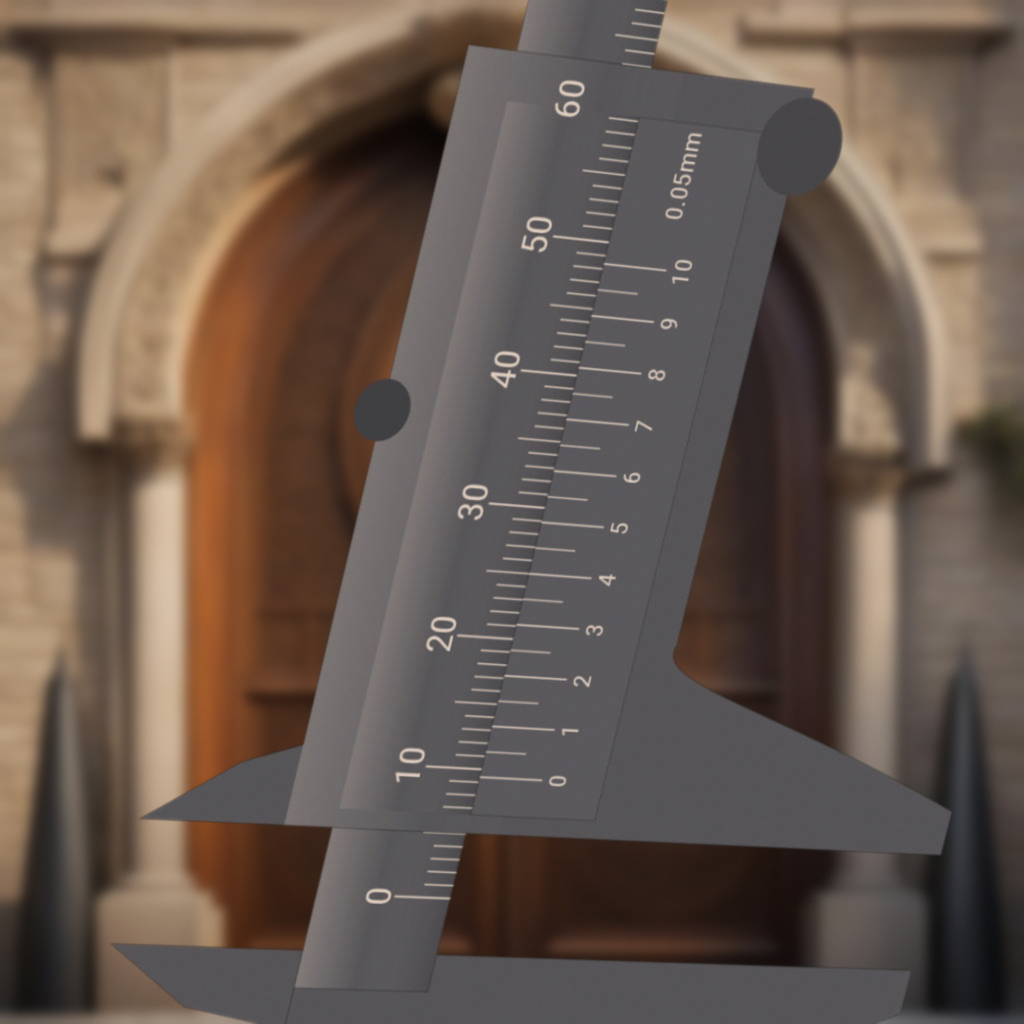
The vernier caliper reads 9.4 mm
